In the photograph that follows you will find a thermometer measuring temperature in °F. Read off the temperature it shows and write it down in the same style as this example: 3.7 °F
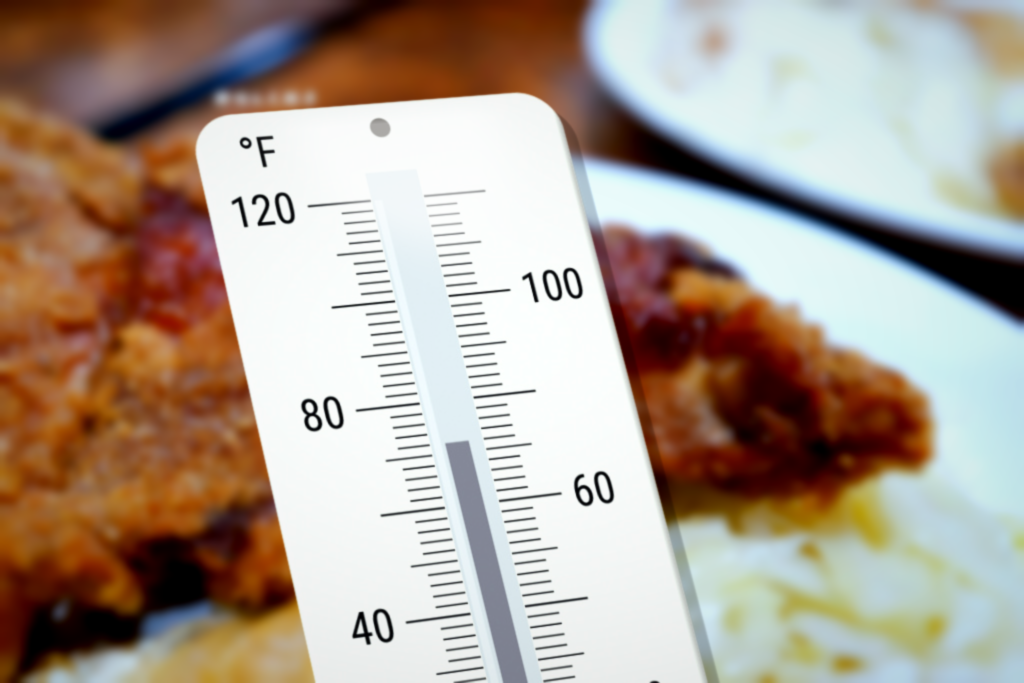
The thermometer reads 72 °F
